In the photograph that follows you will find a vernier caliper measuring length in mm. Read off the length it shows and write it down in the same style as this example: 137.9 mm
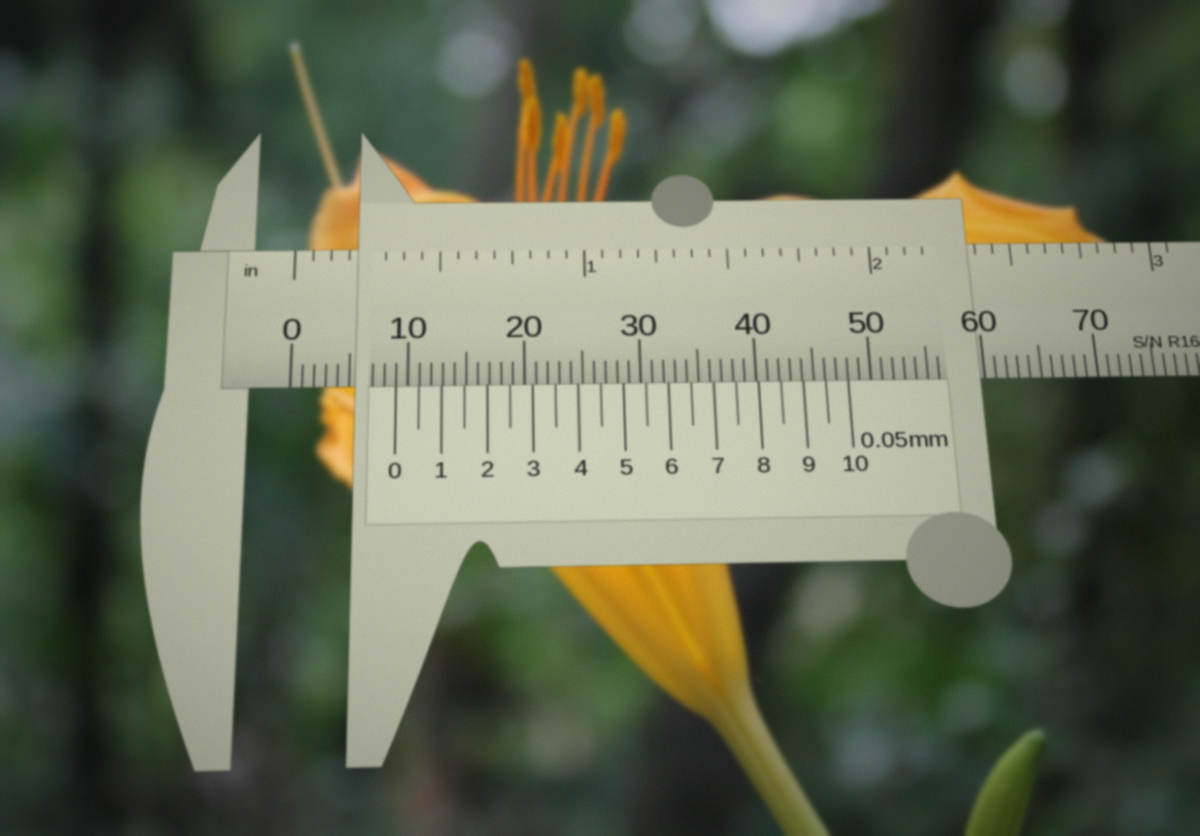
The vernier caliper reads 9.0 mm
